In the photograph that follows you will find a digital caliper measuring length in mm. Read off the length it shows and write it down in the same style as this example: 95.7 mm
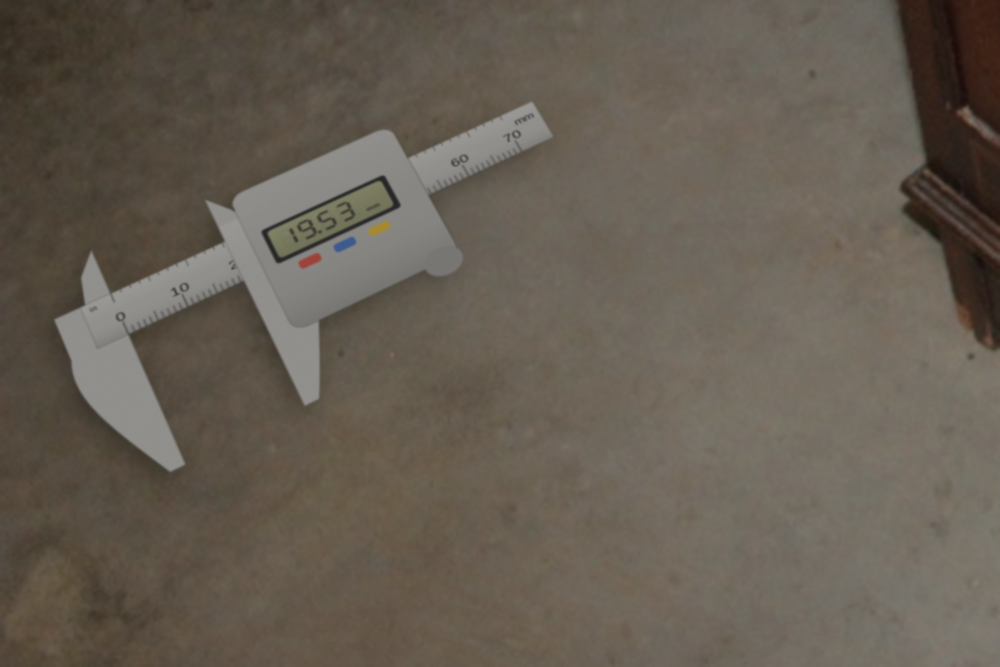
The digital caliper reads 19.53 mm
